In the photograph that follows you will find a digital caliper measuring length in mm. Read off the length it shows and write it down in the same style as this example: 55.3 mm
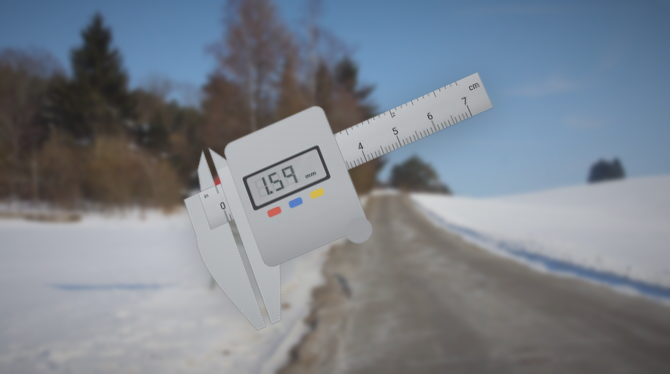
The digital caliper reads 1.59 mm
